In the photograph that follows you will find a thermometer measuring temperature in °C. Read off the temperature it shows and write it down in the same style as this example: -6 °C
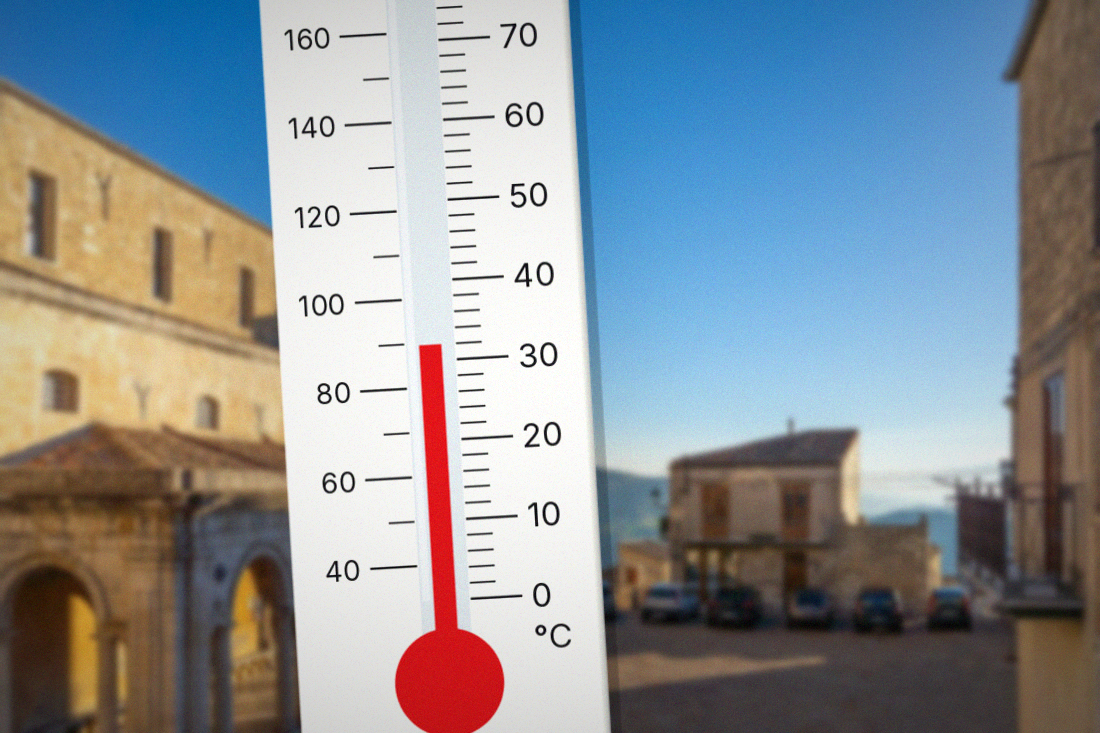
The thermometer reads 32 °C
